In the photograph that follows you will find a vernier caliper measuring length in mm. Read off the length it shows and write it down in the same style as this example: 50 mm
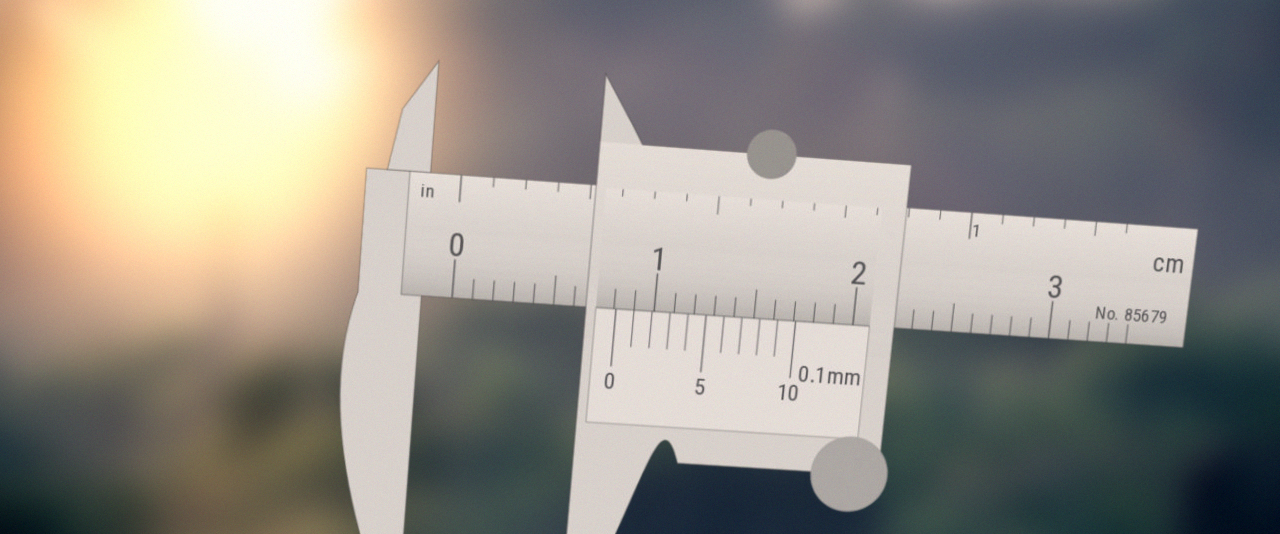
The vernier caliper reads 8.1 mm
